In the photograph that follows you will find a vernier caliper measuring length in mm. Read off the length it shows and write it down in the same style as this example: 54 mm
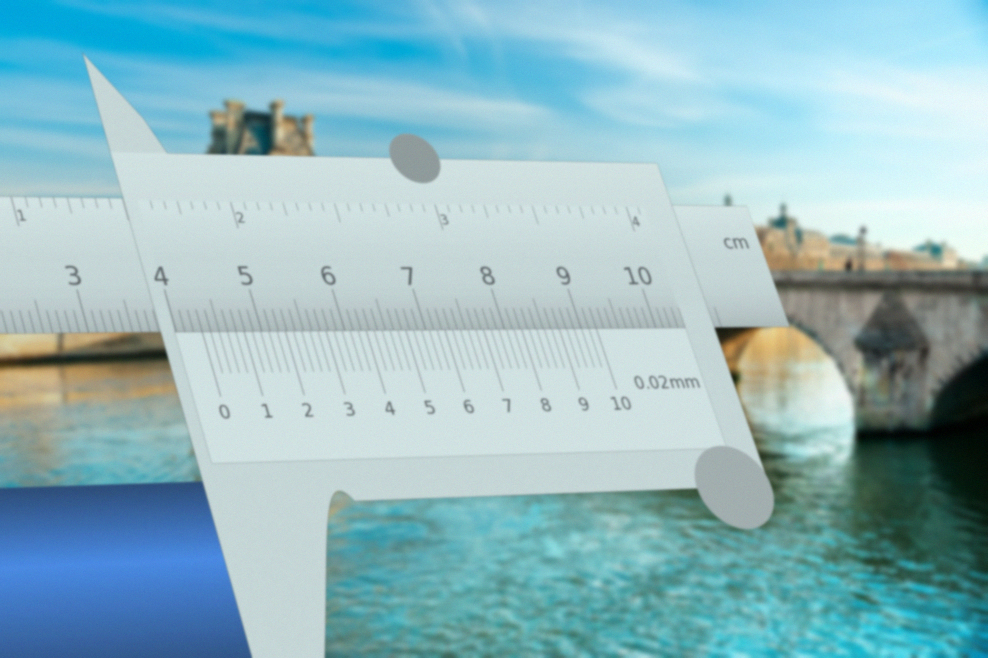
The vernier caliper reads 43.0 mm
